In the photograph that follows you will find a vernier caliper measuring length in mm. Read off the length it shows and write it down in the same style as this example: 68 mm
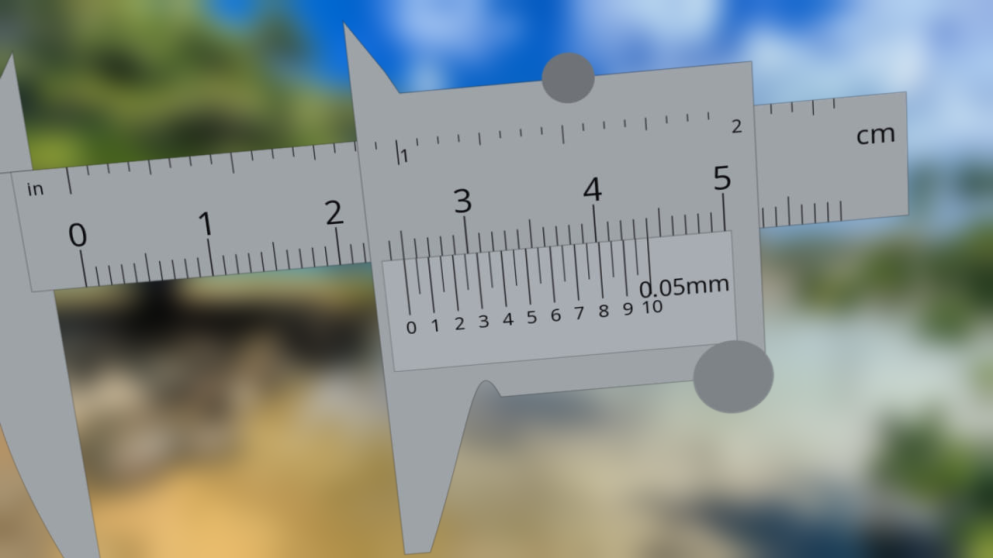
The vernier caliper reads 25.0 mm
